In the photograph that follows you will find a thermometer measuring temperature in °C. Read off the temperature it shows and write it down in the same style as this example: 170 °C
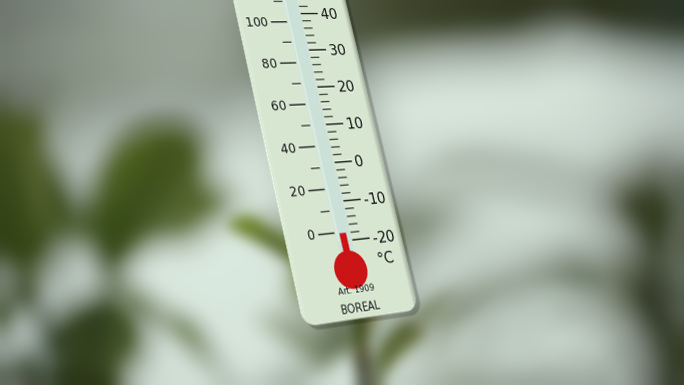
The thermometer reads -18 °C
